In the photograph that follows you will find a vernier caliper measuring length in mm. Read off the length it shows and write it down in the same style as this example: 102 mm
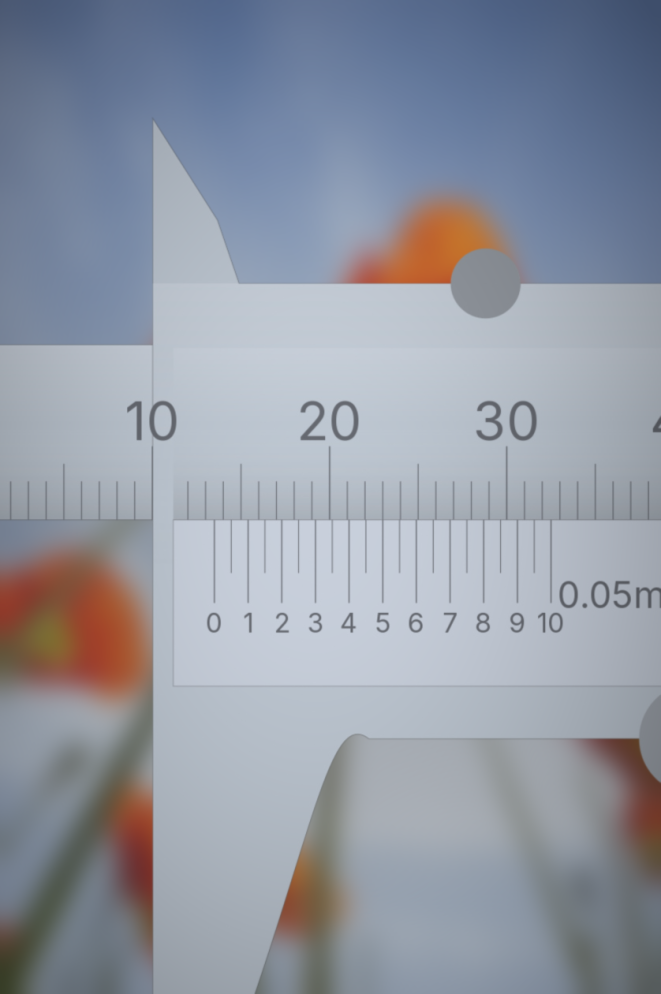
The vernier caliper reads 13.5 mm
